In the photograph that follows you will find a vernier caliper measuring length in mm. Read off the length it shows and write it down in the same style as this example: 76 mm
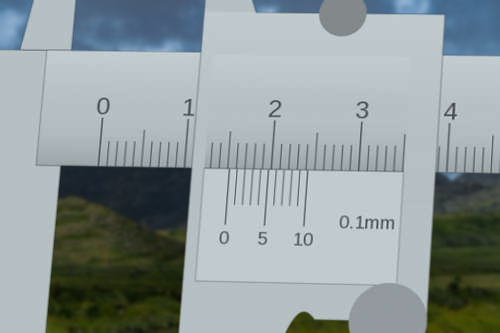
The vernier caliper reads 15.2 mm
